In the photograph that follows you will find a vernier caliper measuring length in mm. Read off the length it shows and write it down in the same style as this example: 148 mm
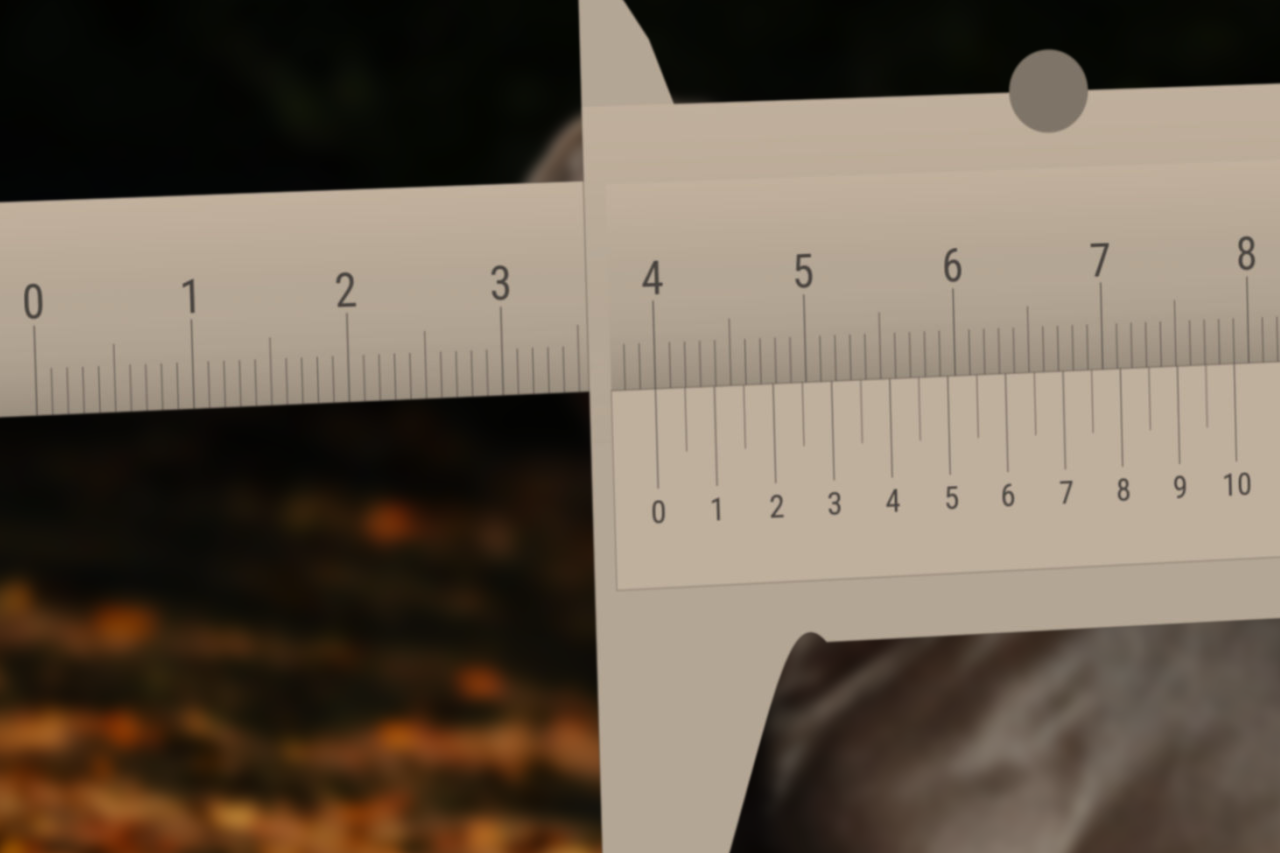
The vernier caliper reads 40.0 mm
